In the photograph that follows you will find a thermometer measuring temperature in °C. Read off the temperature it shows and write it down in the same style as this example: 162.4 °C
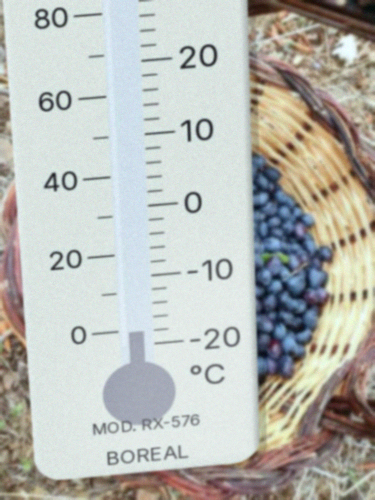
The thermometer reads -18 °C
